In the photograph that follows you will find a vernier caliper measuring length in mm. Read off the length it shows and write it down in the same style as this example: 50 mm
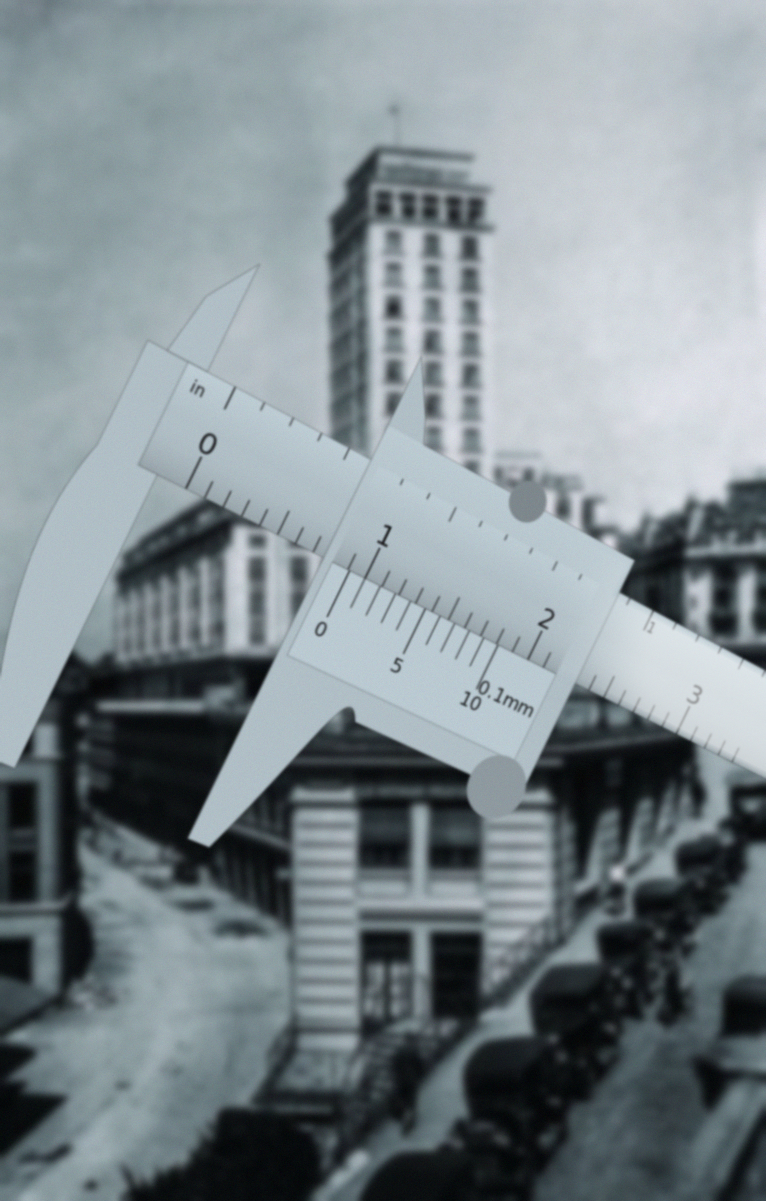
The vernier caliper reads 9.1 mm
